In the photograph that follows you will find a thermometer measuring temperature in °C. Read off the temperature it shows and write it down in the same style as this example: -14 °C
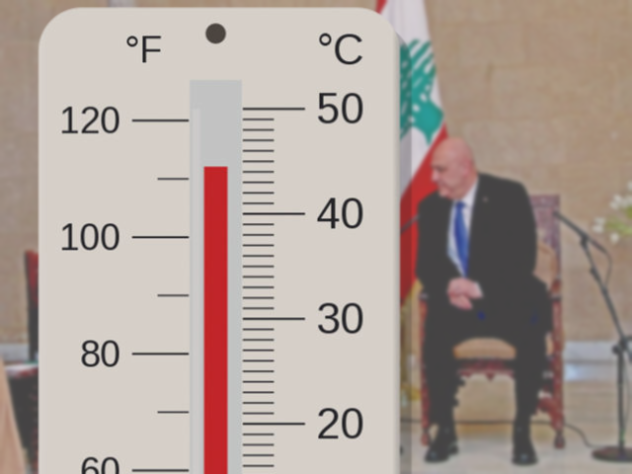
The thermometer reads 44.5 °C
